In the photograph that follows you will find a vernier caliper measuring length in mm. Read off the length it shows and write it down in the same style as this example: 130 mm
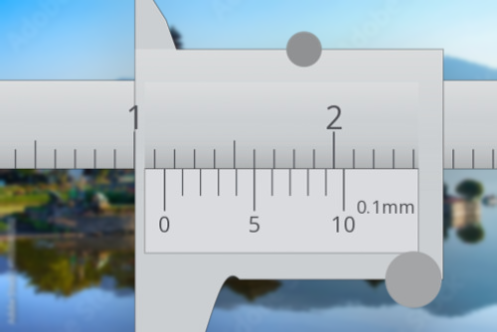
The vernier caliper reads 11.5 mm
